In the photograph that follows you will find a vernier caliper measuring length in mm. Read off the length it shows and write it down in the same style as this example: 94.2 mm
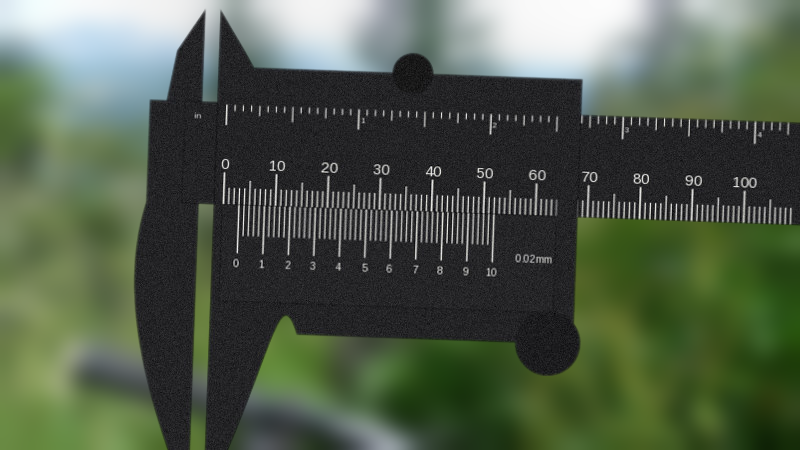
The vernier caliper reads 3.0 mm
